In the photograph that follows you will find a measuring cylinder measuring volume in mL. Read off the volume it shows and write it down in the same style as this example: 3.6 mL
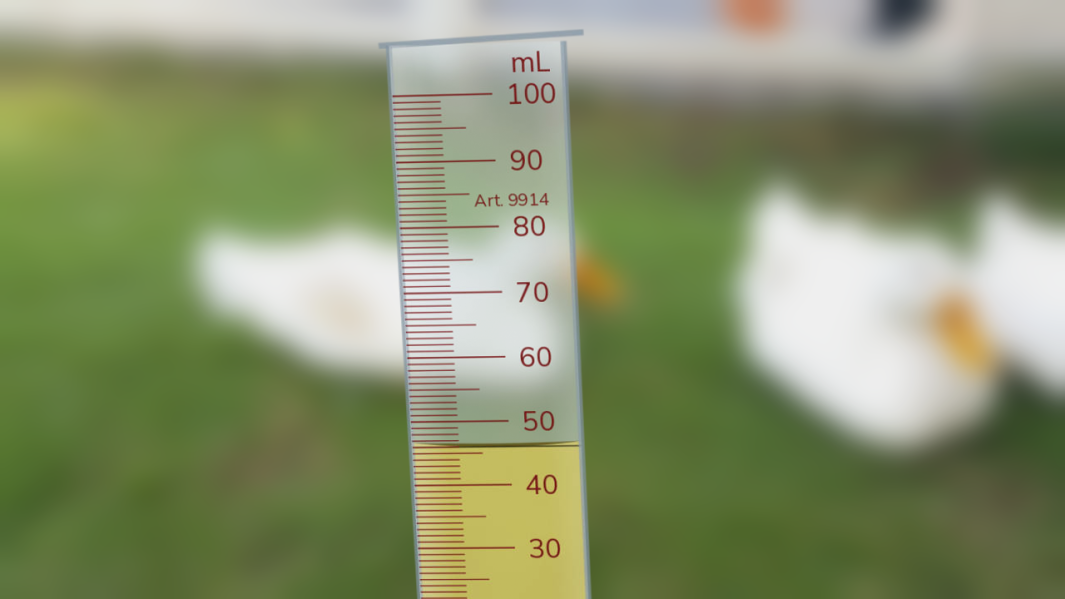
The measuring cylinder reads 46 mL
